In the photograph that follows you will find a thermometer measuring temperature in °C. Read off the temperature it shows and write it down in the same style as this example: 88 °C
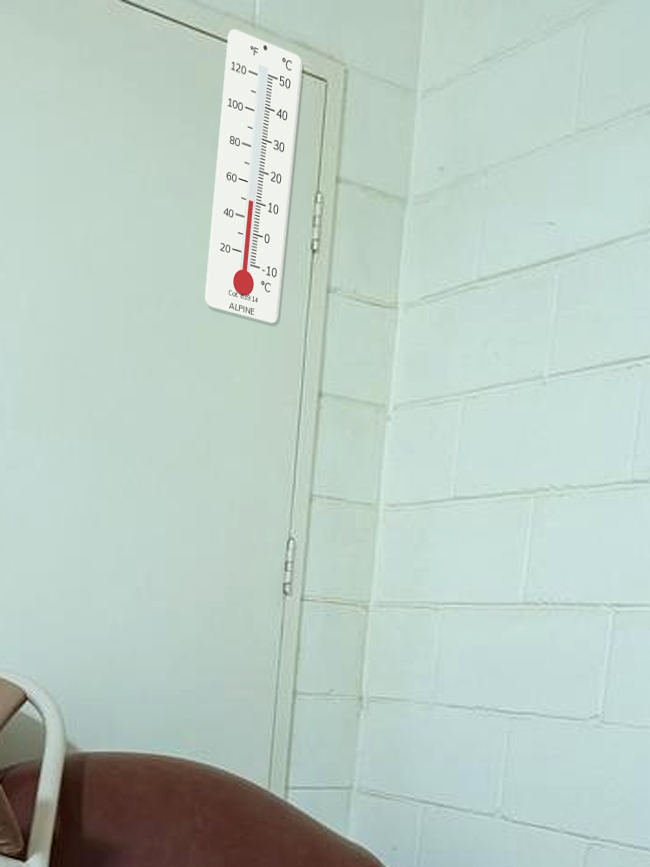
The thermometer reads 10 °C
